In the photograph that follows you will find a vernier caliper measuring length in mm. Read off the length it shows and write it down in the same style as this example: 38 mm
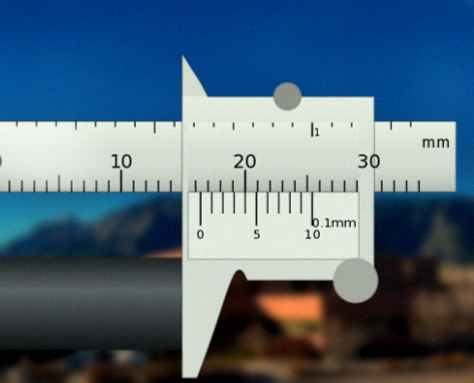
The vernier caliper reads 16.4 mm
